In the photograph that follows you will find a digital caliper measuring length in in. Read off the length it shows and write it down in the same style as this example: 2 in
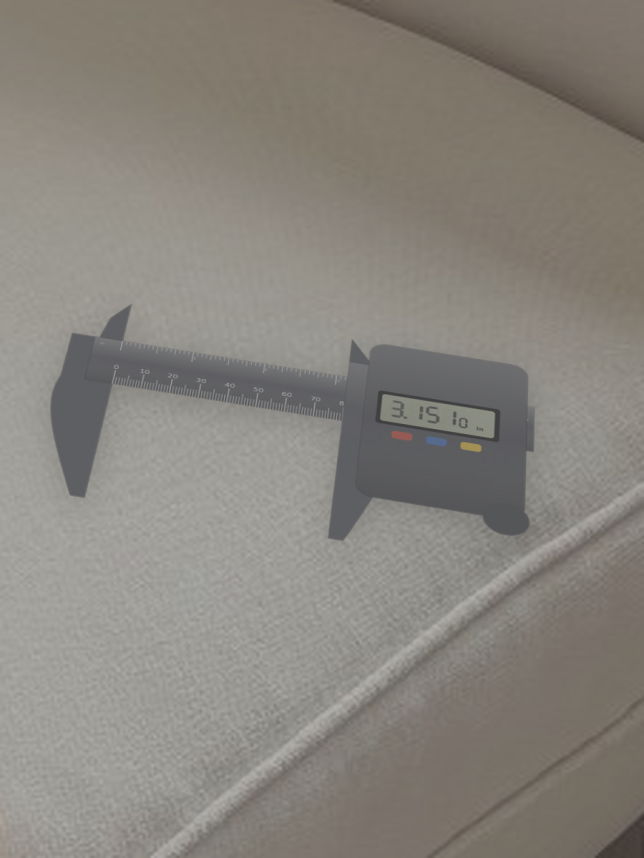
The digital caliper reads 3.1510 in
